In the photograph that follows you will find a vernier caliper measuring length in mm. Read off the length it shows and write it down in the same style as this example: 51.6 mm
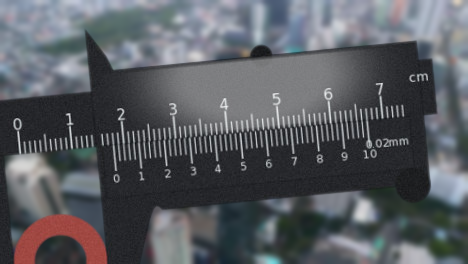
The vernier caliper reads 18.0 mm
